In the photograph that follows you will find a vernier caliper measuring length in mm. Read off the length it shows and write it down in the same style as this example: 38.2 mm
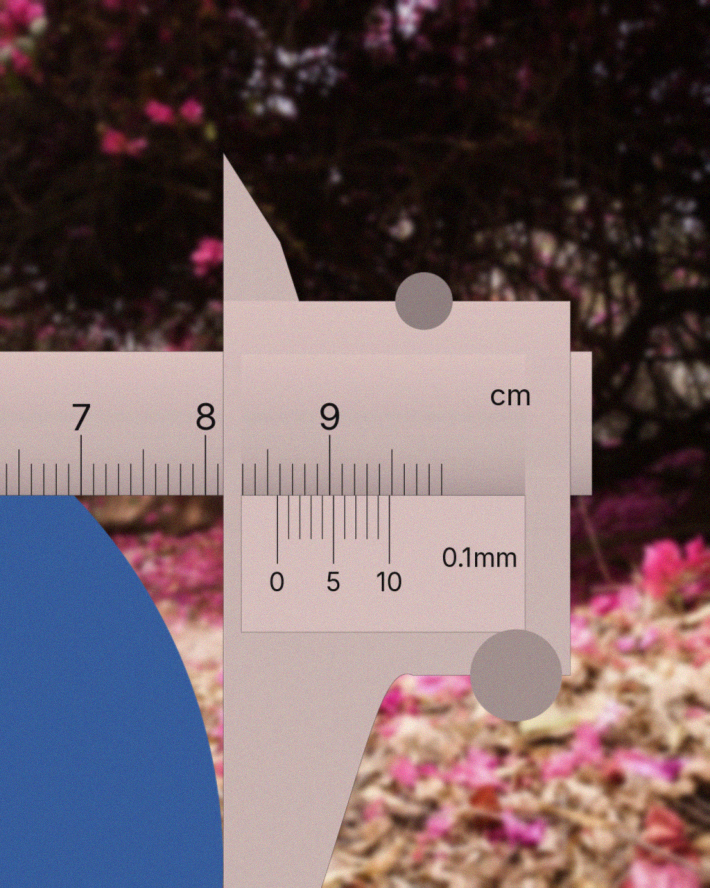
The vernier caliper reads 85.8 mm
